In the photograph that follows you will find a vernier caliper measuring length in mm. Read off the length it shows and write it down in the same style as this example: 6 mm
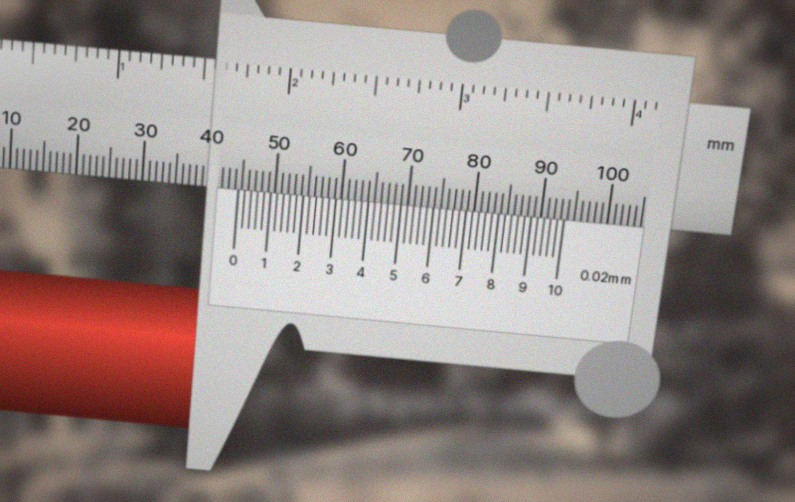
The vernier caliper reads 44.5 mm
